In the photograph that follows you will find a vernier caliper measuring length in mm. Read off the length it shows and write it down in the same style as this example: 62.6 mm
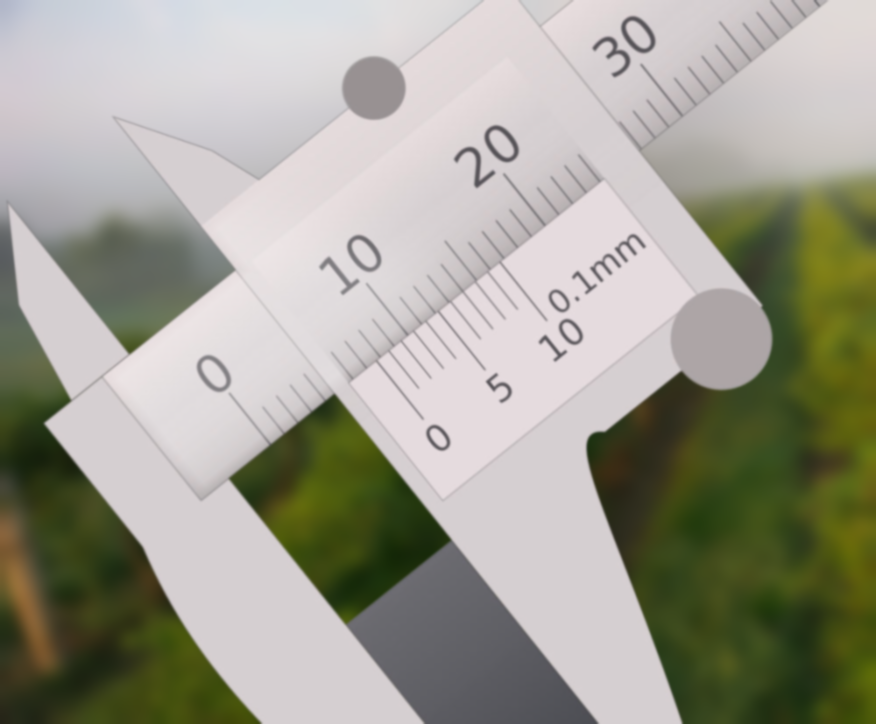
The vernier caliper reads 7.7 mm
